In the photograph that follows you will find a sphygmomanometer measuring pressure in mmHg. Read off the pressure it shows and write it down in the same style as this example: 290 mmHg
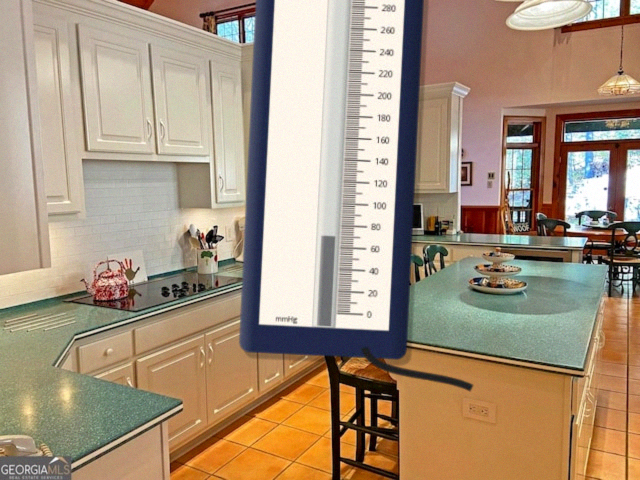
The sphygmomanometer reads 70 mmHg
